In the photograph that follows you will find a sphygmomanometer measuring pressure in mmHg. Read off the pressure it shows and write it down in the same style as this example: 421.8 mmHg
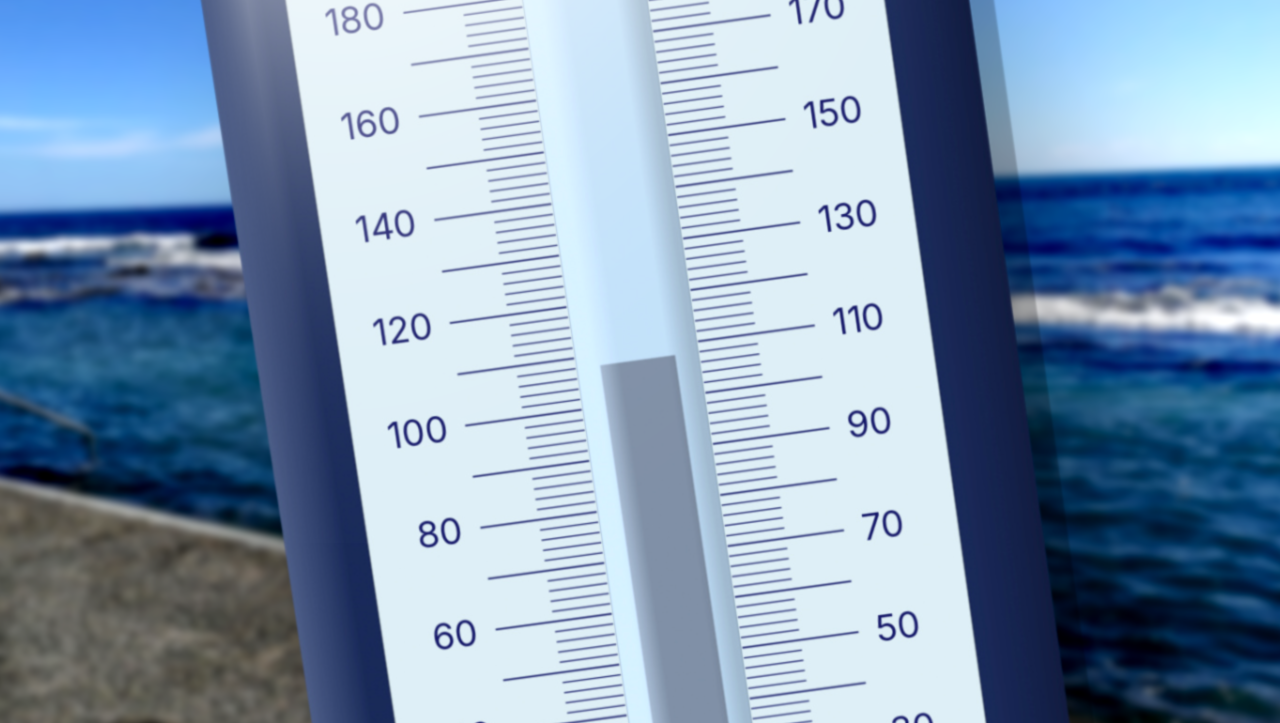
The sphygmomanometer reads 108 mmHg
